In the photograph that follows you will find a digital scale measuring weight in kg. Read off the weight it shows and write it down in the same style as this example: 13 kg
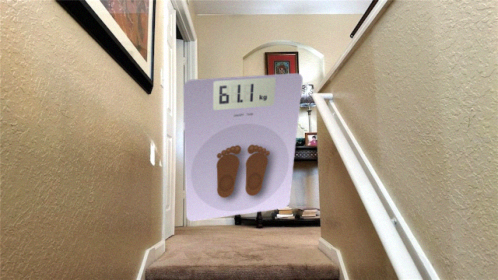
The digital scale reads 61.1 kg
